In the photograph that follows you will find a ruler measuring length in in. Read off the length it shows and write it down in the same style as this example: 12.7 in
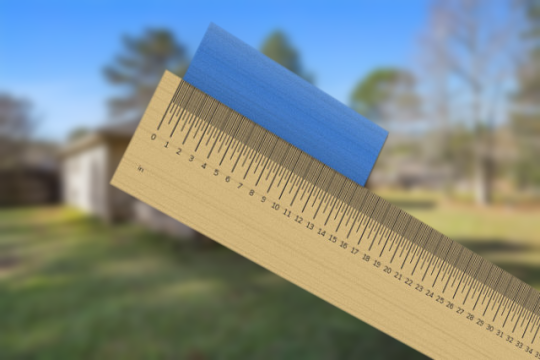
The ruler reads 15.5 in
